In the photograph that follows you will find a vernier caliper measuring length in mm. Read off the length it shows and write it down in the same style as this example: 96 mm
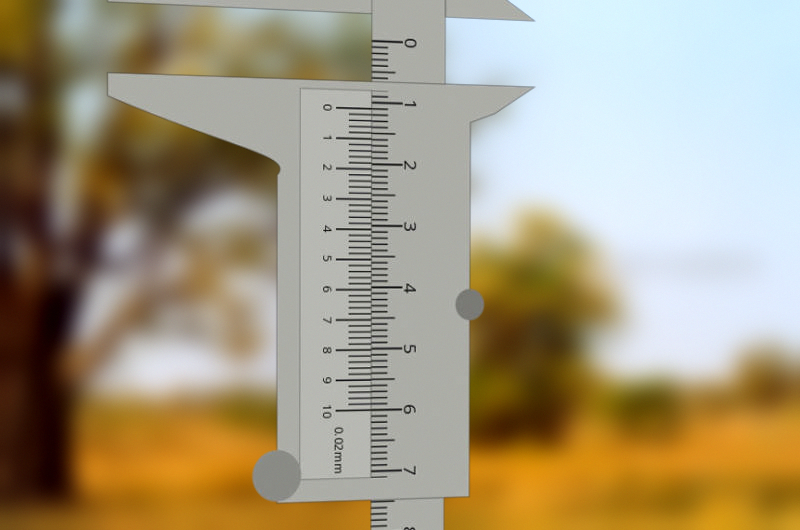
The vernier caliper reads 11.0 mm
